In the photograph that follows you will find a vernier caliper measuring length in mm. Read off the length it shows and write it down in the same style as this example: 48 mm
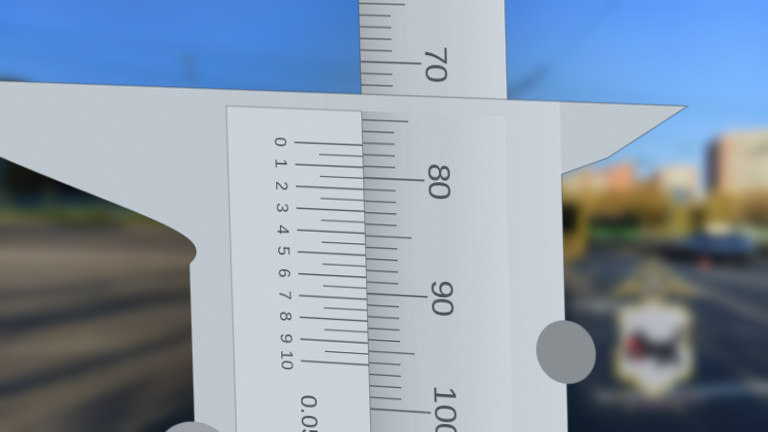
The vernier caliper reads 77.2 mm
